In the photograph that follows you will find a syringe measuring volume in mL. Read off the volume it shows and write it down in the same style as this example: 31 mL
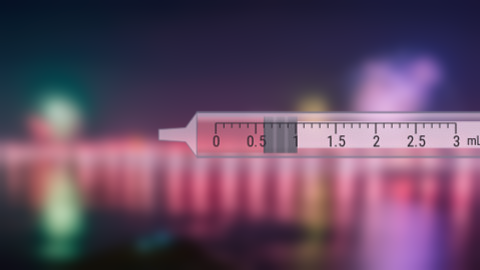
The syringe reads 0.6 mL
